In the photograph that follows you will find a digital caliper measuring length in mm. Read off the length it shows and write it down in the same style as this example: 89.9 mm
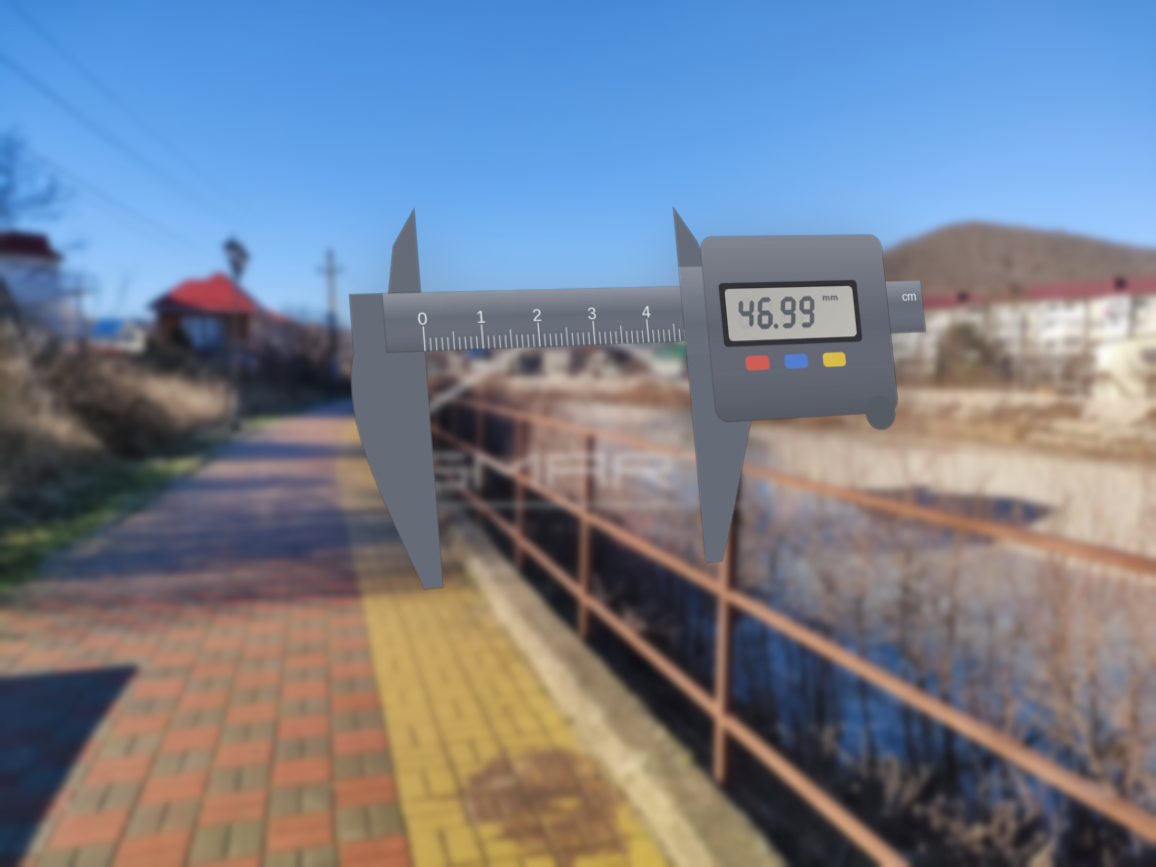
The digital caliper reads 46.99 mm
